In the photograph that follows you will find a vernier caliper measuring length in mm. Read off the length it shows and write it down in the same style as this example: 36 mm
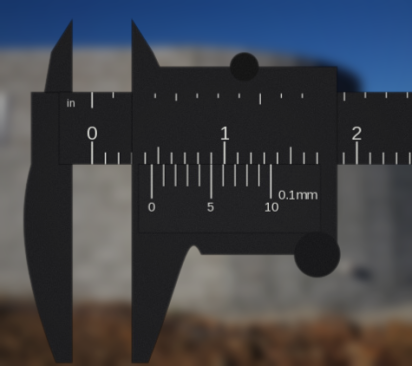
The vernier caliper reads 4.5 mm
